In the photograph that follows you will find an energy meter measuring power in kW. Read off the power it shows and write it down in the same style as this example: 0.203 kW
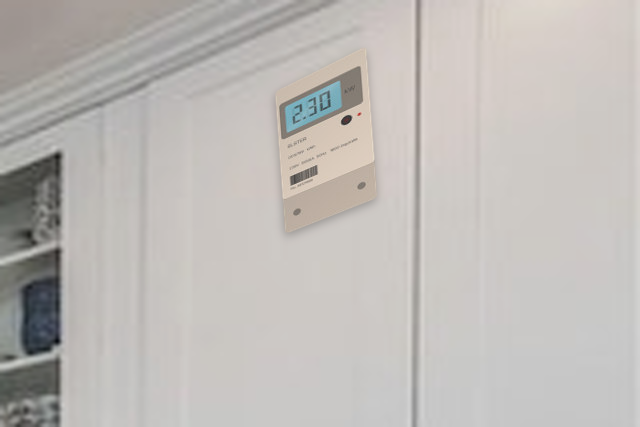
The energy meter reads 2.30 kW
